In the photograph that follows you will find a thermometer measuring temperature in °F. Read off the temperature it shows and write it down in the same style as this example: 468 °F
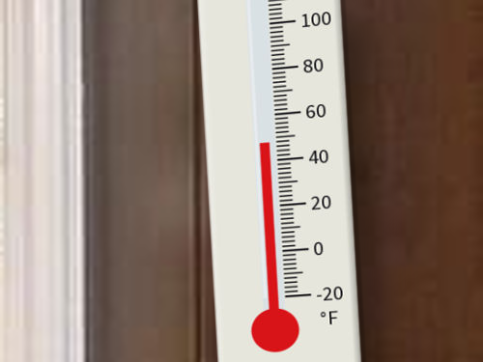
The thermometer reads 48 °F
